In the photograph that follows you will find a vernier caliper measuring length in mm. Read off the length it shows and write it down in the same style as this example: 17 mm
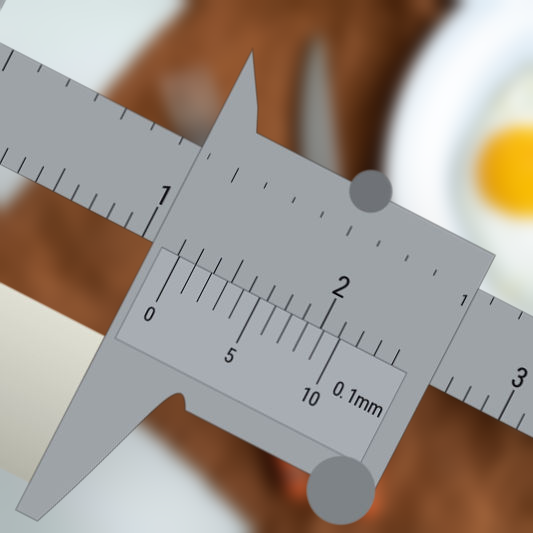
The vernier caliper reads 12.1 mm
